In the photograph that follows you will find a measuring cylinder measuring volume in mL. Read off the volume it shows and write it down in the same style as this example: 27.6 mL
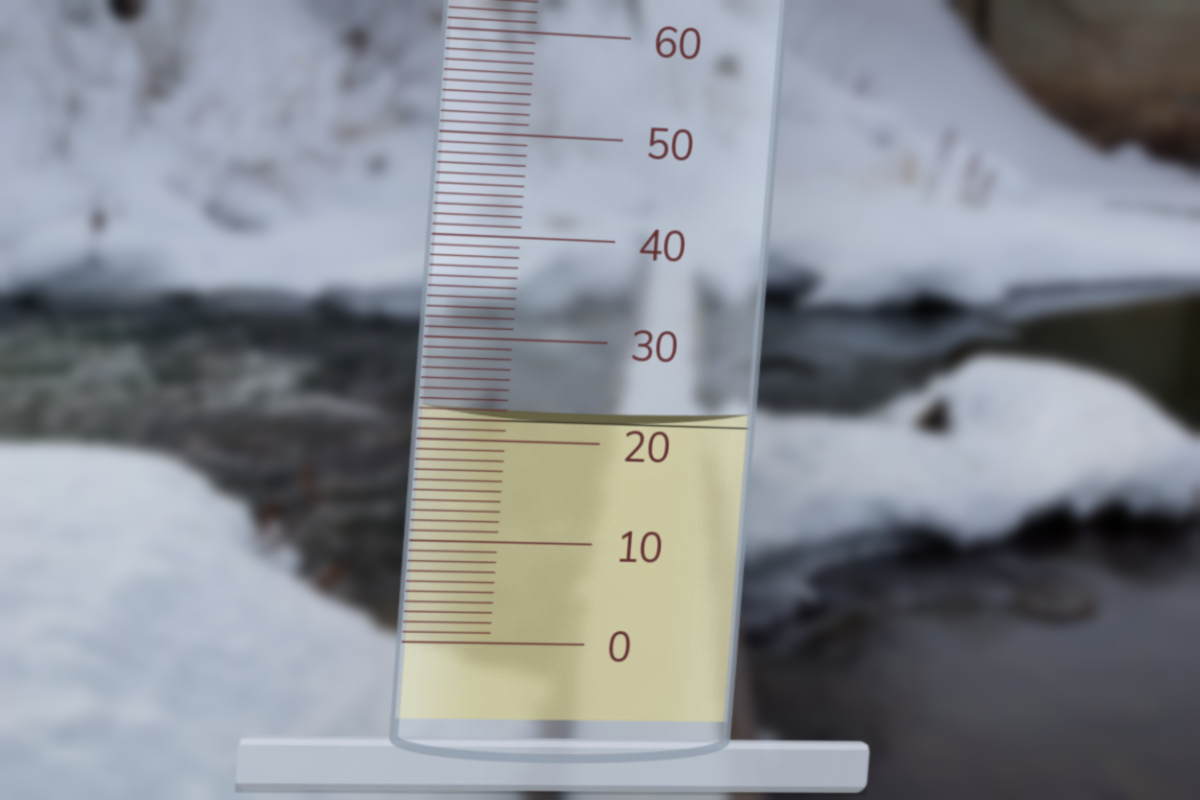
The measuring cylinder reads 22 mL
